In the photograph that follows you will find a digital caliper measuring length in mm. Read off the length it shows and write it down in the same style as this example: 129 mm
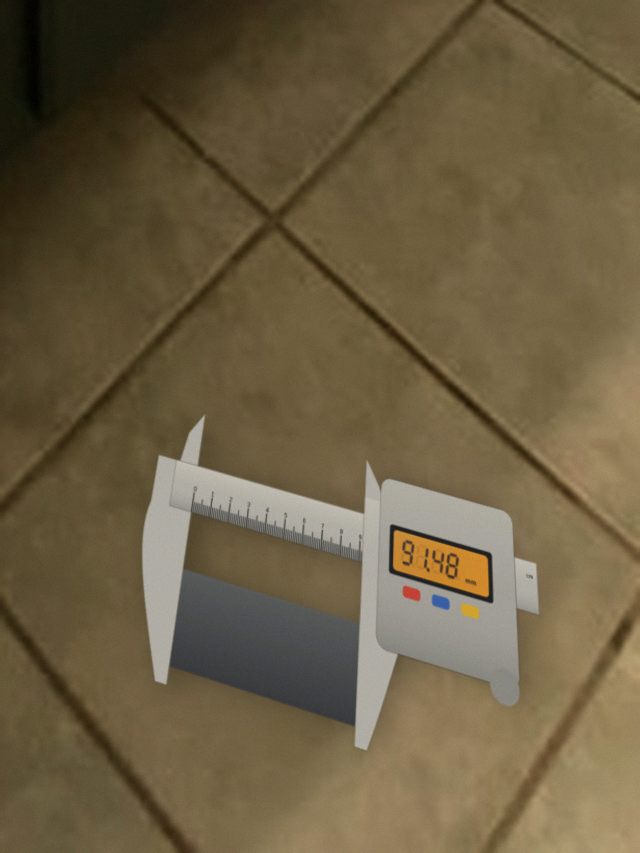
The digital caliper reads 91.48 mm
